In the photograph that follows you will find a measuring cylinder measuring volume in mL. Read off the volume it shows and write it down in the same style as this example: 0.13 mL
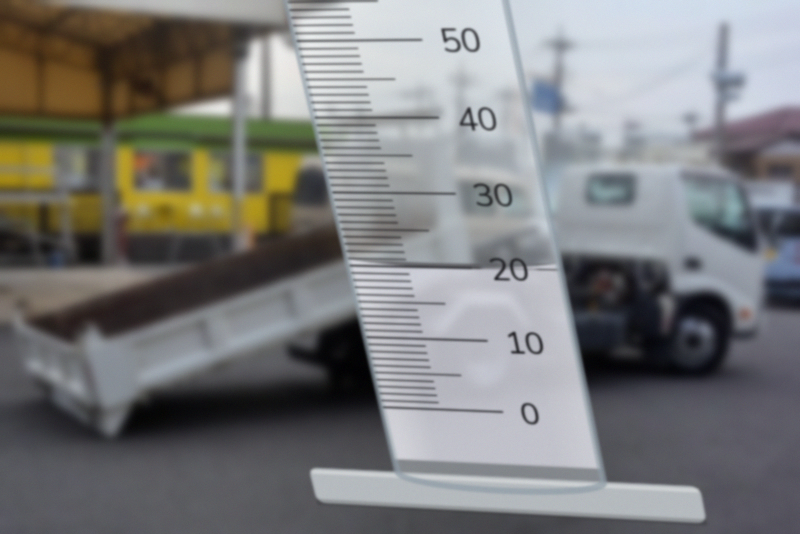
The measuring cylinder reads 20 mL
